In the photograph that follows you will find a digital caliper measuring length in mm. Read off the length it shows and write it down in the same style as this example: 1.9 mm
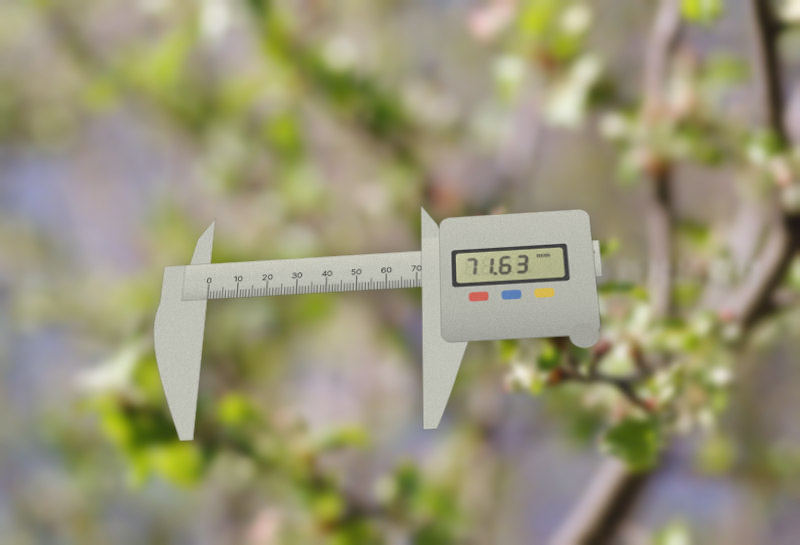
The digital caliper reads 71.63 mm
